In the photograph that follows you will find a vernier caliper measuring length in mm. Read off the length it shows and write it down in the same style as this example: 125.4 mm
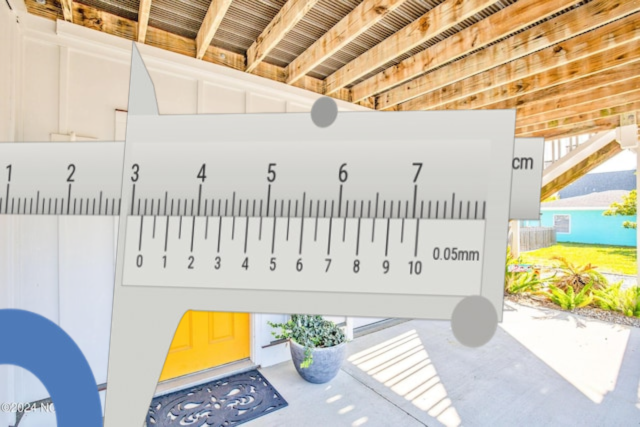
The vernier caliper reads 31.6 mm
